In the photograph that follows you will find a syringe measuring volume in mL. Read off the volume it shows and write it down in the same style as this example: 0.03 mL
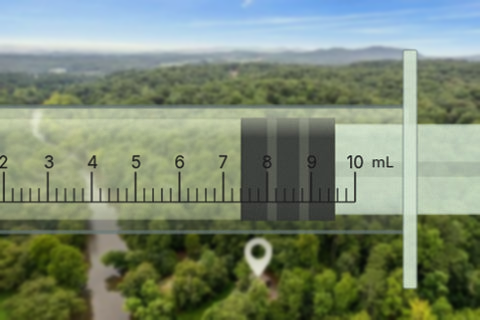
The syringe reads 7.4 mL
